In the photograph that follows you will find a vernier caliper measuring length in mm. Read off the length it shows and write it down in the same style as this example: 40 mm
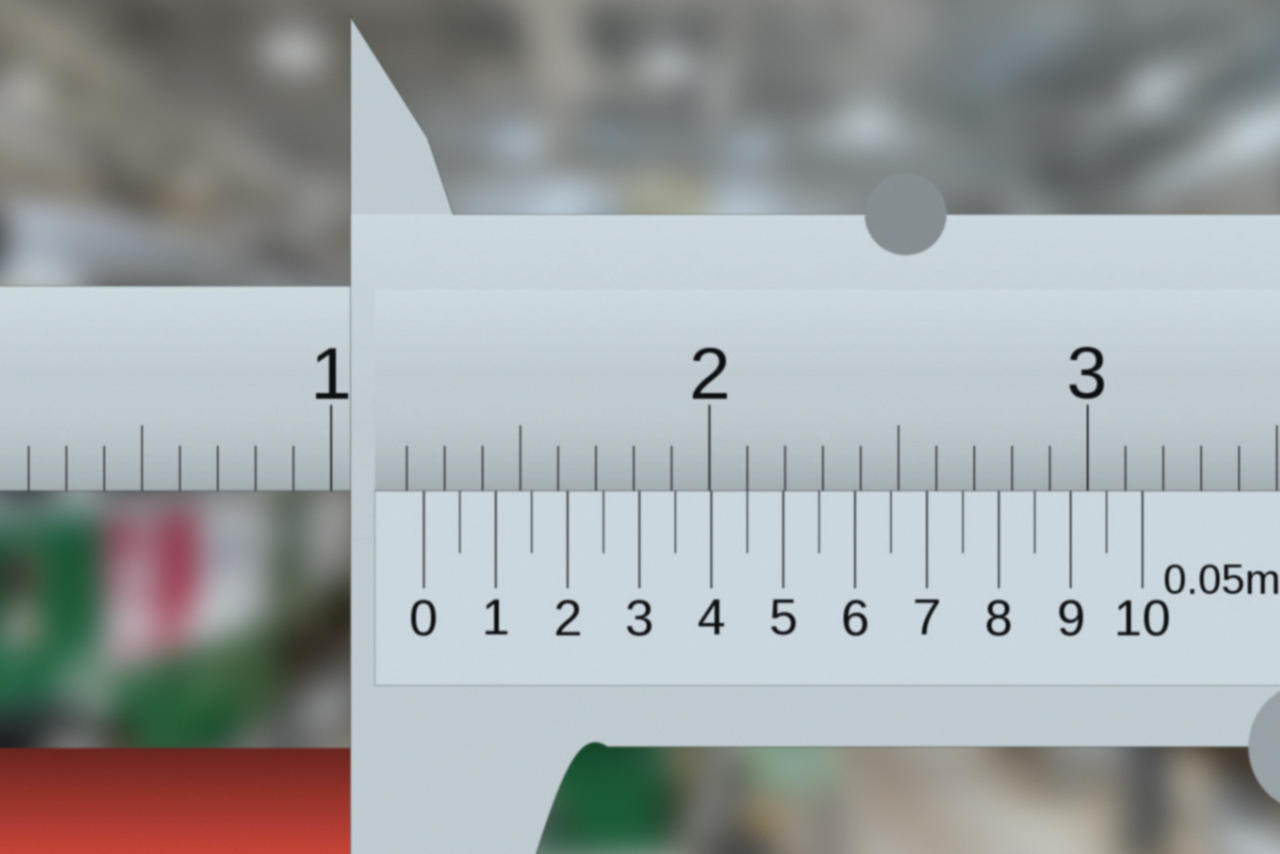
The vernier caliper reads 12.45 mm
